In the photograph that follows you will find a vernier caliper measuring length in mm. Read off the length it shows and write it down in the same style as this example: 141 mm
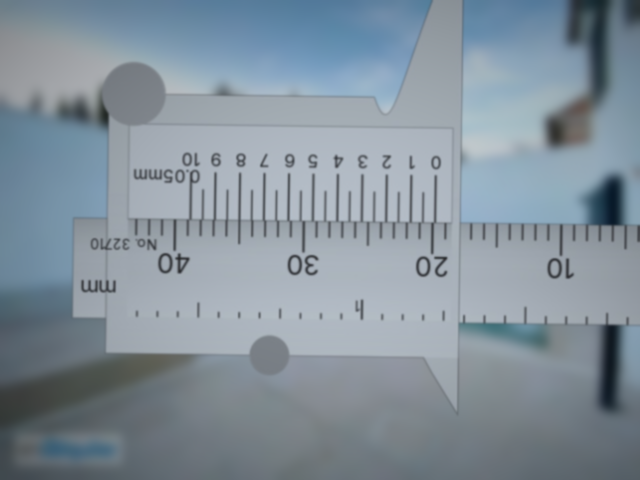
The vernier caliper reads 19.8 mm
